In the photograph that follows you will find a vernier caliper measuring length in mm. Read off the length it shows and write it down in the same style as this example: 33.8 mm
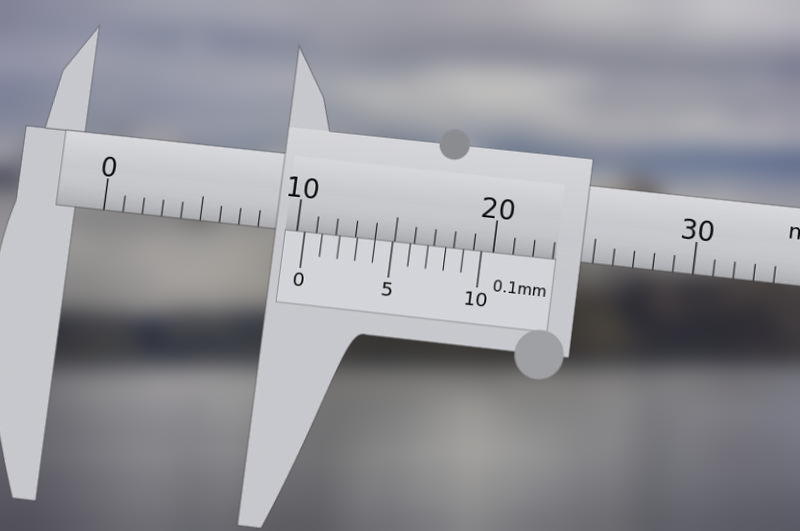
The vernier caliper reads 10.4 mm
